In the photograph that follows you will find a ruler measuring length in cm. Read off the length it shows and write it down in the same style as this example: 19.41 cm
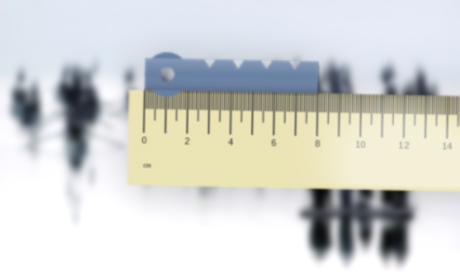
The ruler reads 8 cm
